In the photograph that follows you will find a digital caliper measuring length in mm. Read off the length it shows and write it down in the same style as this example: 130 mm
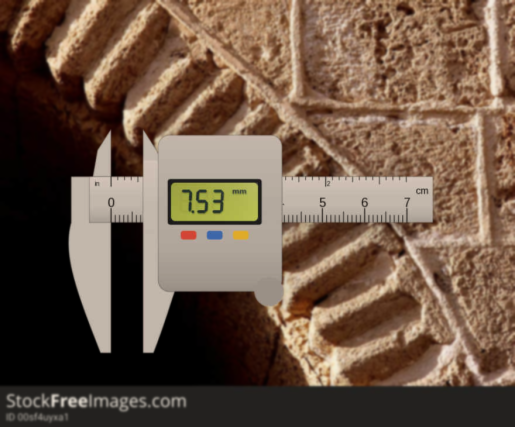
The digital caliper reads 7.53 mm
